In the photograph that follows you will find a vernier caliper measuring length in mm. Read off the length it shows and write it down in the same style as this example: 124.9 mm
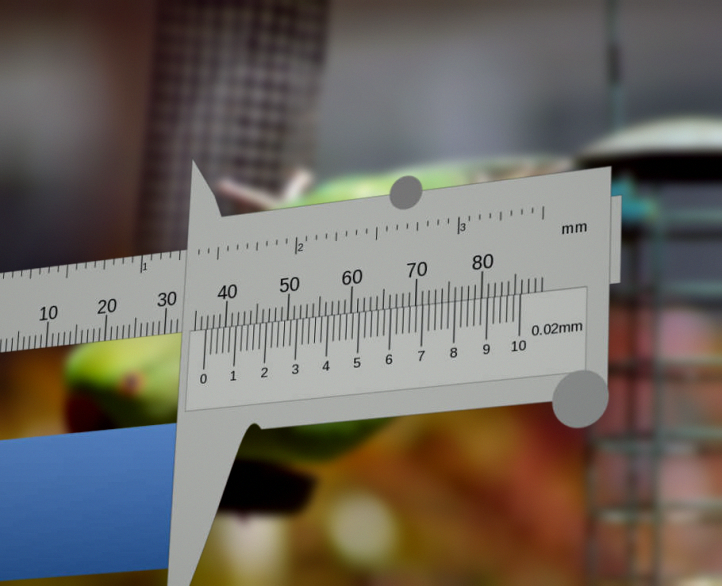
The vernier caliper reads 36.8 mm
